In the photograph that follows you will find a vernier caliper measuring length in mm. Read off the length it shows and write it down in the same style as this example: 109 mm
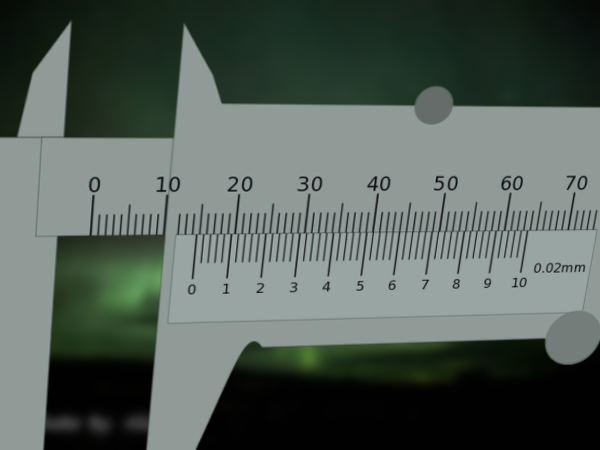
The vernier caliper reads 14.6 mm
